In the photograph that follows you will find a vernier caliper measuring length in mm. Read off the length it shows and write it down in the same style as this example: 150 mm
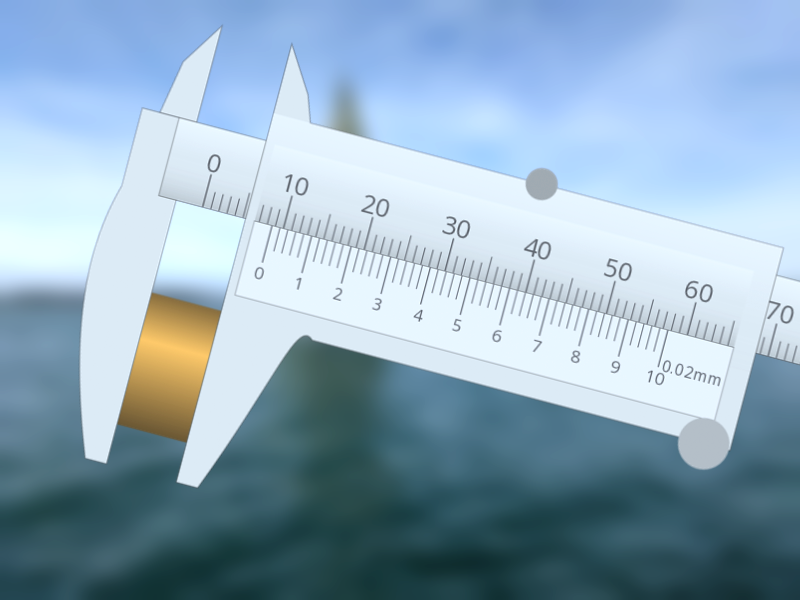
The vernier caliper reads 8.6 mm
